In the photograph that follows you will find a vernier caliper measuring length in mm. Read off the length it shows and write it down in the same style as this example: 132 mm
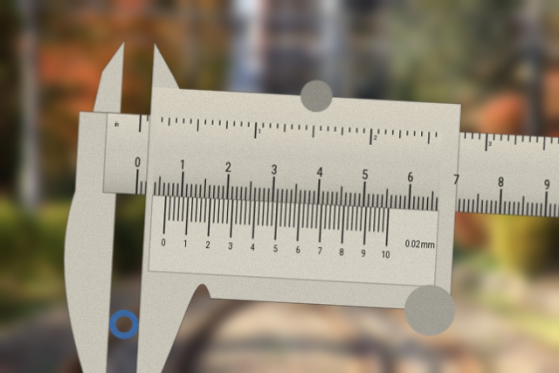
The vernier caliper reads 6.5 mm
